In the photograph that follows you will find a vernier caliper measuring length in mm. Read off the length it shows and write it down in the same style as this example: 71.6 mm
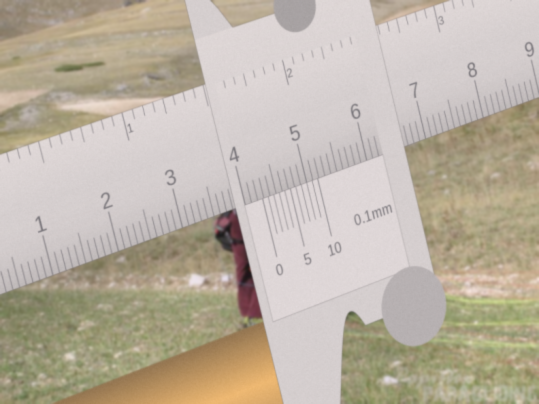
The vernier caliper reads 42.8 mm
